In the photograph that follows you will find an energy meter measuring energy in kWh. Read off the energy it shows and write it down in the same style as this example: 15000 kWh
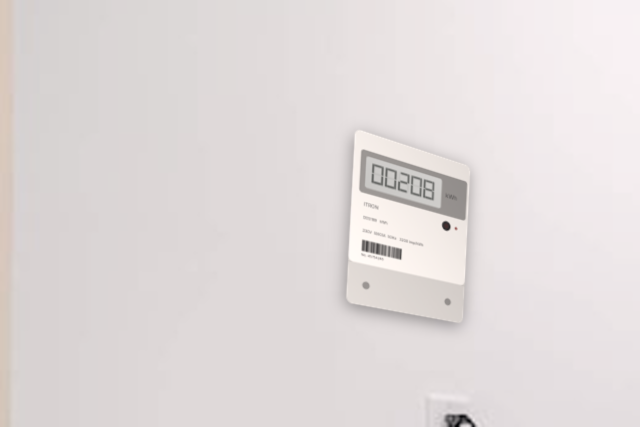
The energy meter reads 208 kWh
